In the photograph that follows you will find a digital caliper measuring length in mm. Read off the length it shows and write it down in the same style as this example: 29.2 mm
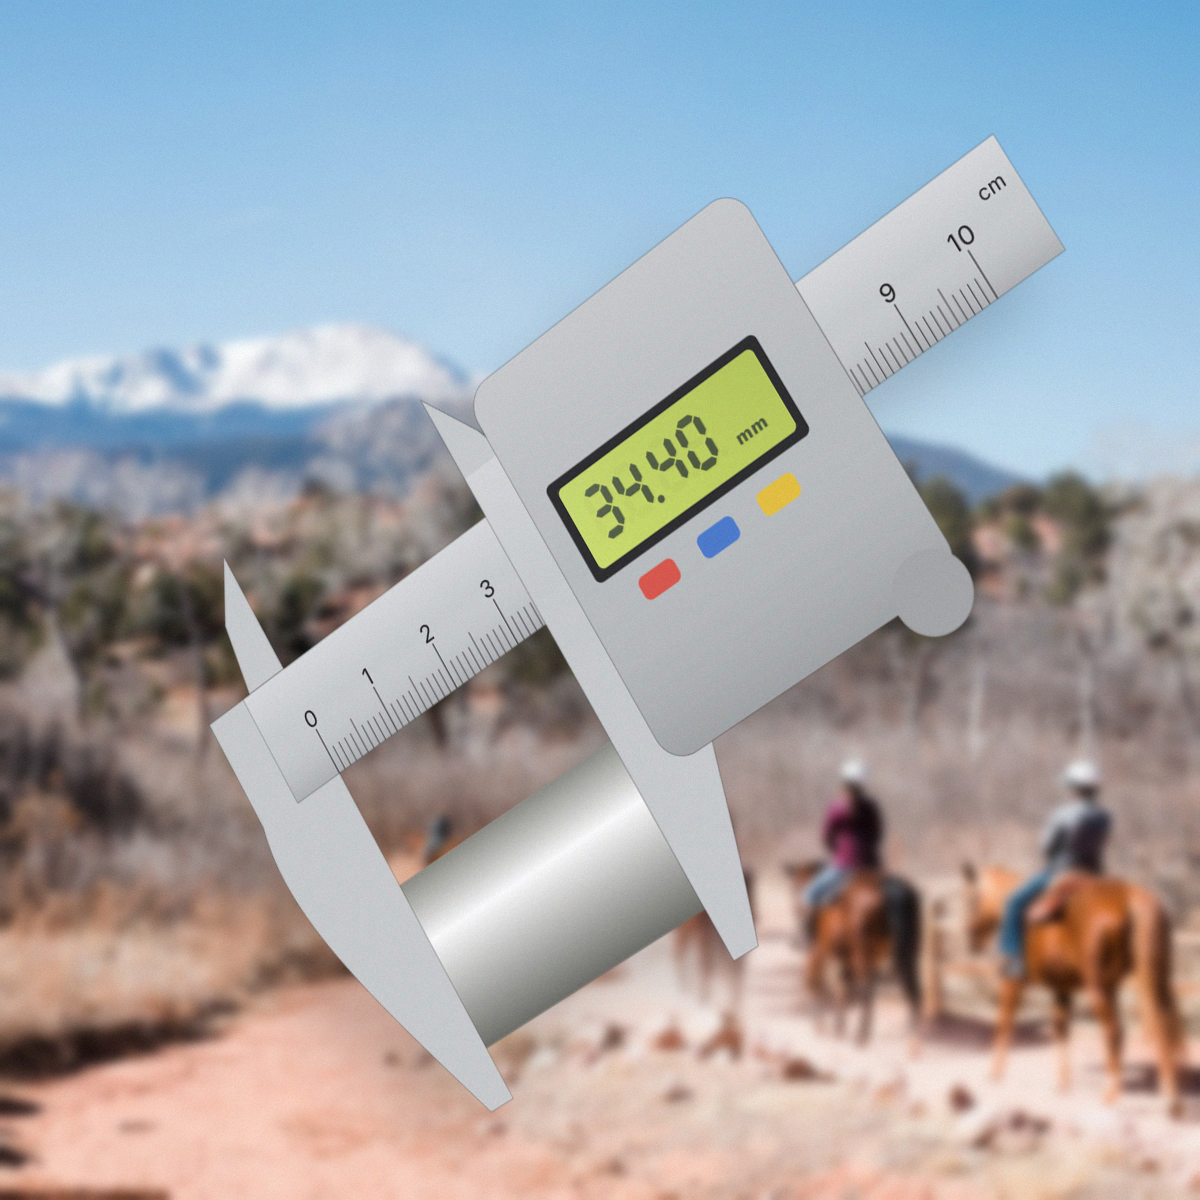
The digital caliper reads 34.40 mm
